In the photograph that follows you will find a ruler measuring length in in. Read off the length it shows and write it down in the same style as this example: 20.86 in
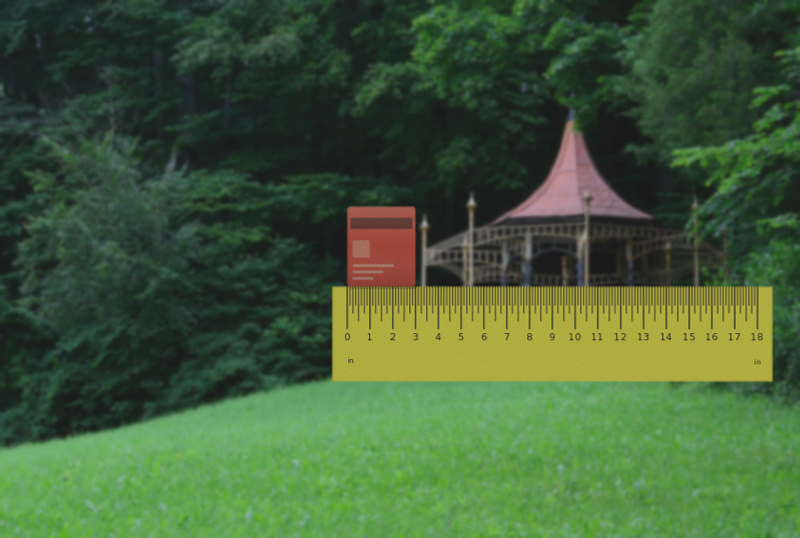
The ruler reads 3 in
